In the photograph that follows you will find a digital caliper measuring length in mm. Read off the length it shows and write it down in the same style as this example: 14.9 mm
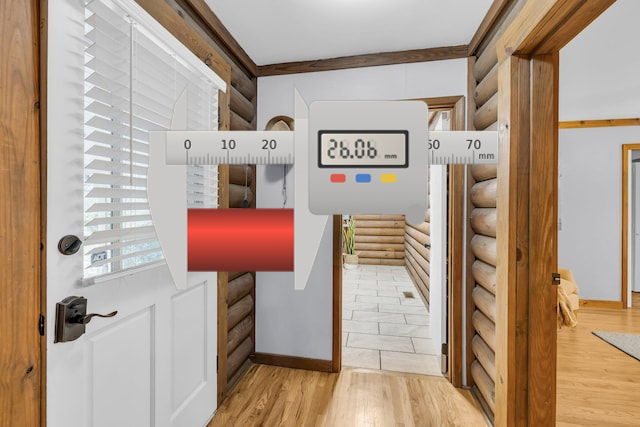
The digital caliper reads 26.06 mm
